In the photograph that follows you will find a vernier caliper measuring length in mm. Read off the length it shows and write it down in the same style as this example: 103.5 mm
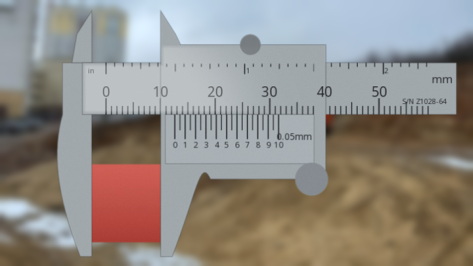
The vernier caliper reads 12.6 mm
